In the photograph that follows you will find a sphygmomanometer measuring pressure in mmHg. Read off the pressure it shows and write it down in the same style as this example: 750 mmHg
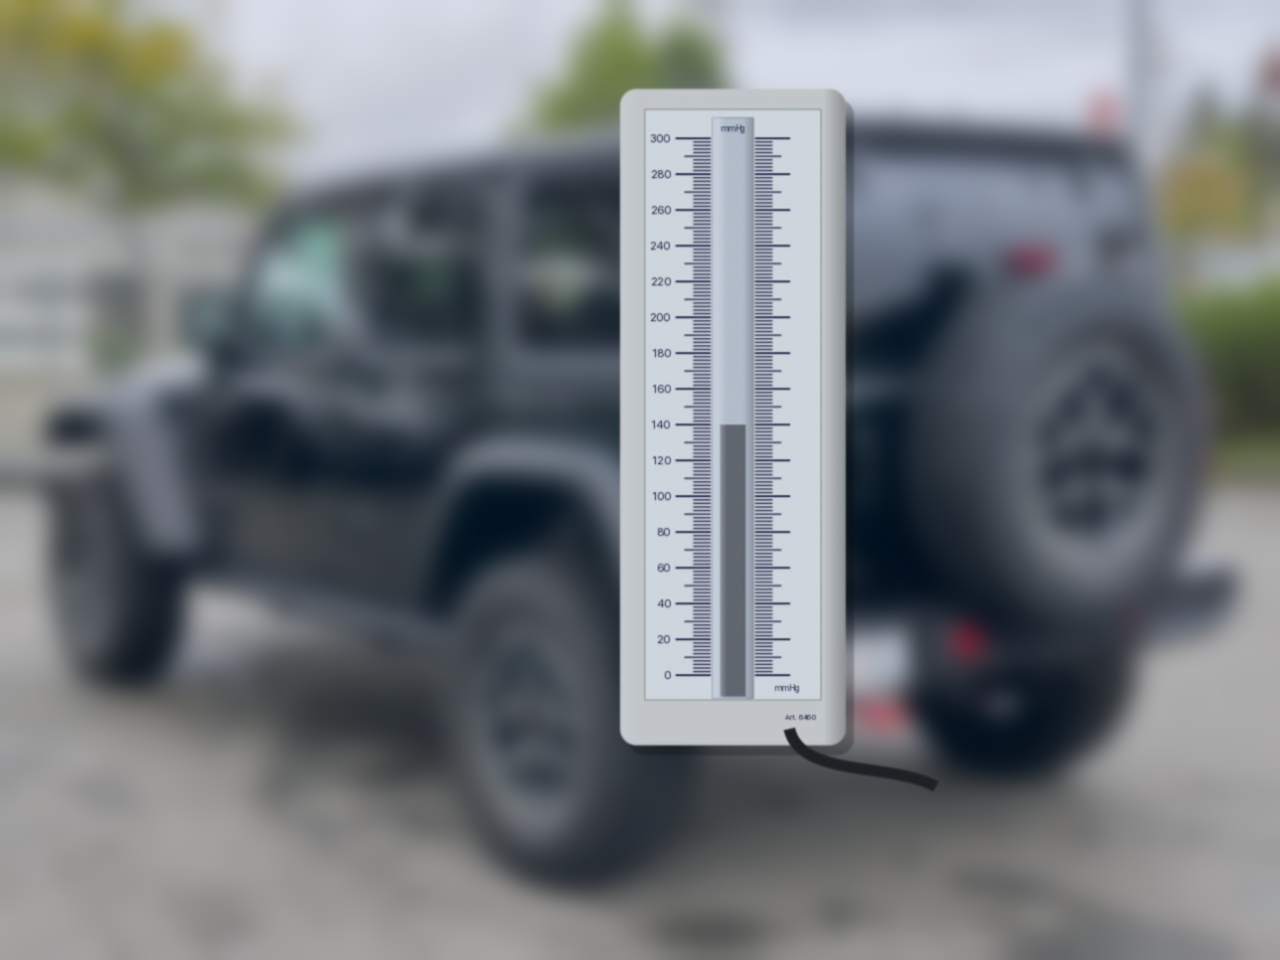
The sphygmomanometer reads 140 mmHg
